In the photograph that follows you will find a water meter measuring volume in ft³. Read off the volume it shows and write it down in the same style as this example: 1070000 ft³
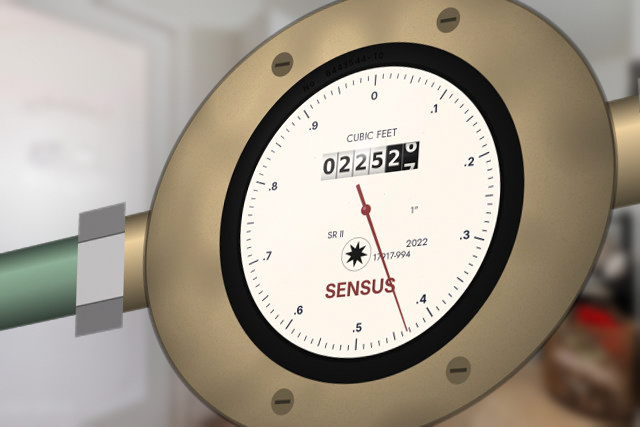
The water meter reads 22526.43 ft³
